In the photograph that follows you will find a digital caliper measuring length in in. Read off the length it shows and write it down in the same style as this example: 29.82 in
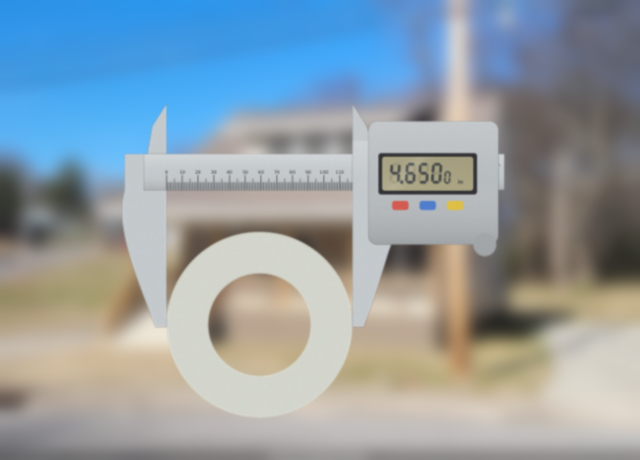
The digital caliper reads 4.6500 in
